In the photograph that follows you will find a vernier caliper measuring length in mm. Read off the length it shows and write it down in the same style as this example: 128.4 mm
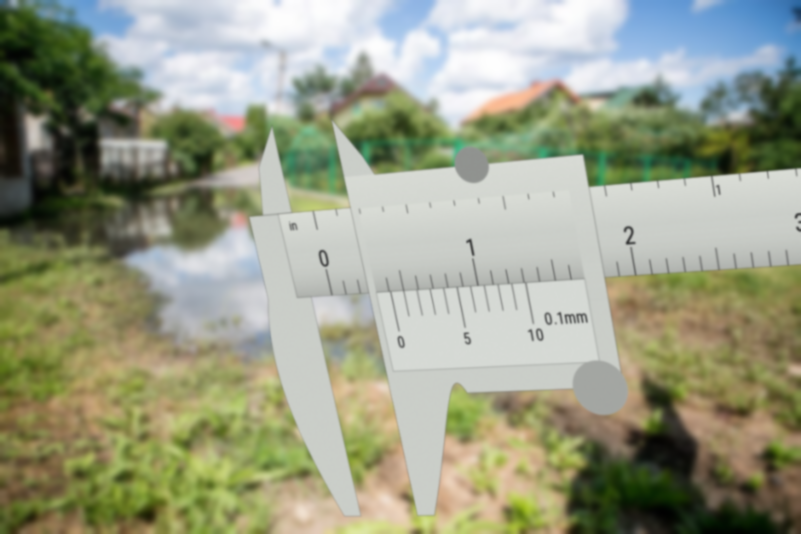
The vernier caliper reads 4.1 mm
